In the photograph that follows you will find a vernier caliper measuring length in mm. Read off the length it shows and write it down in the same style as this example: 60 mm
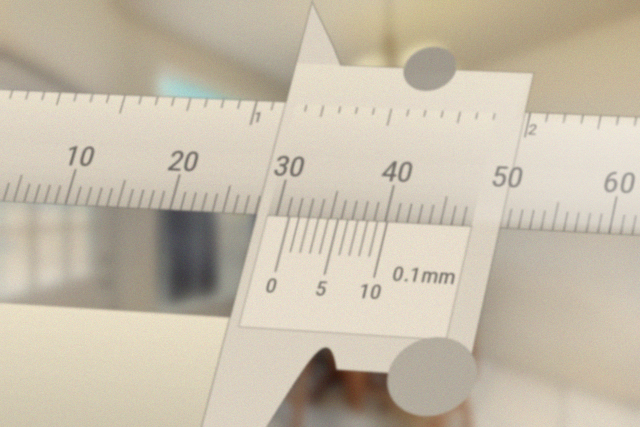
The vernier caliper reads 31.2 mm
